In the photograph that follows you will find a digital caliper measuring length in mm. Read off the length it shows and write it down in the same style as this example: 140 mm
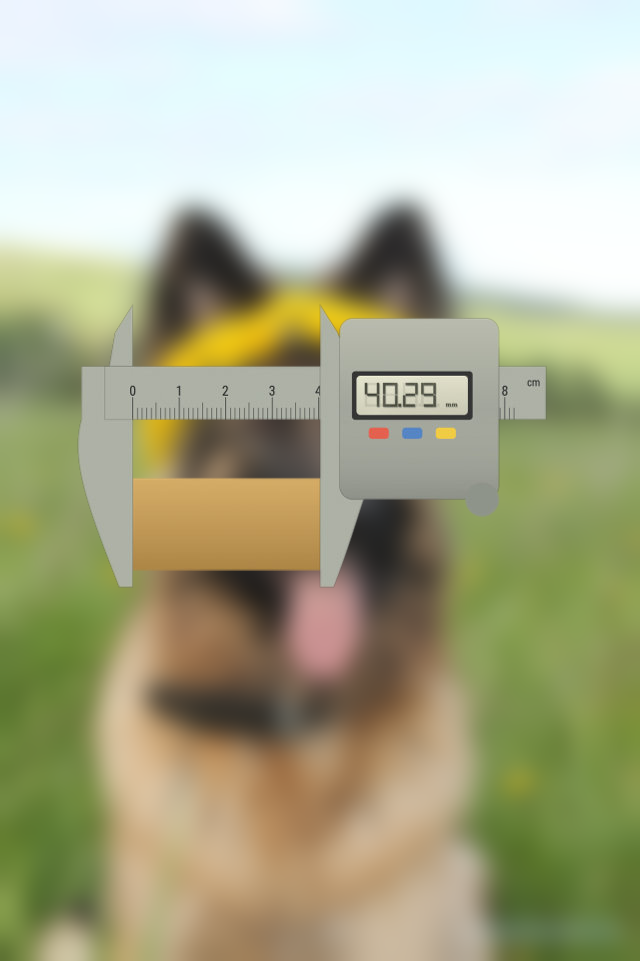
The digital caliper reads 40.29 mm
